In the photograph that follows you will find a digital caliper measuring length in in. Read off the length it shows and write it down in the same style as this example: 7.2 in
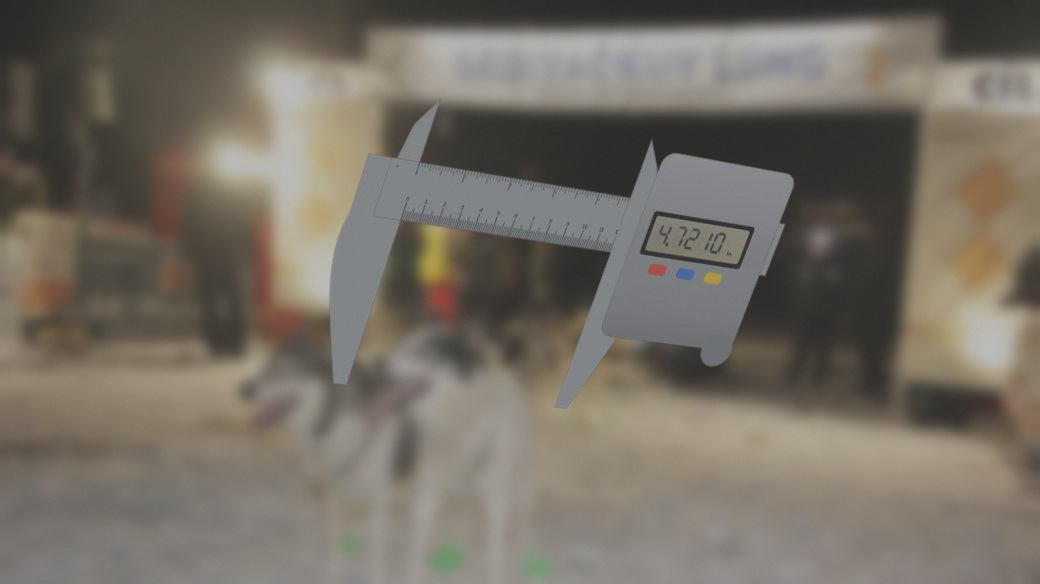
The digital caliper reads 4.7210 in
